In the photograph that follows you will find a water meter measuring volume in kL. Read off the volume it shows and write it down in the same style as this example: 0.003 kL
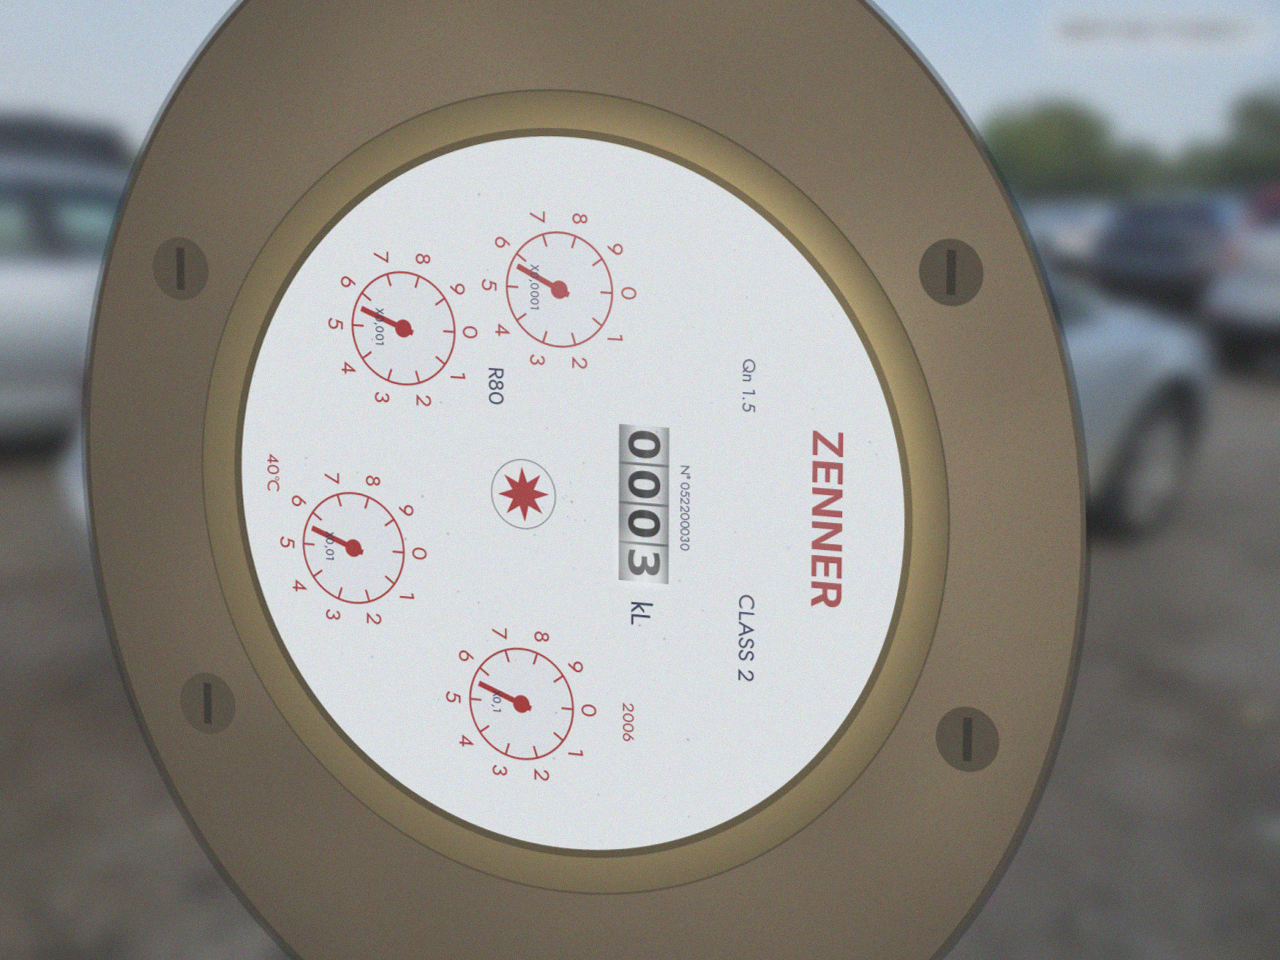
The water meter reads 3.5555 kL
